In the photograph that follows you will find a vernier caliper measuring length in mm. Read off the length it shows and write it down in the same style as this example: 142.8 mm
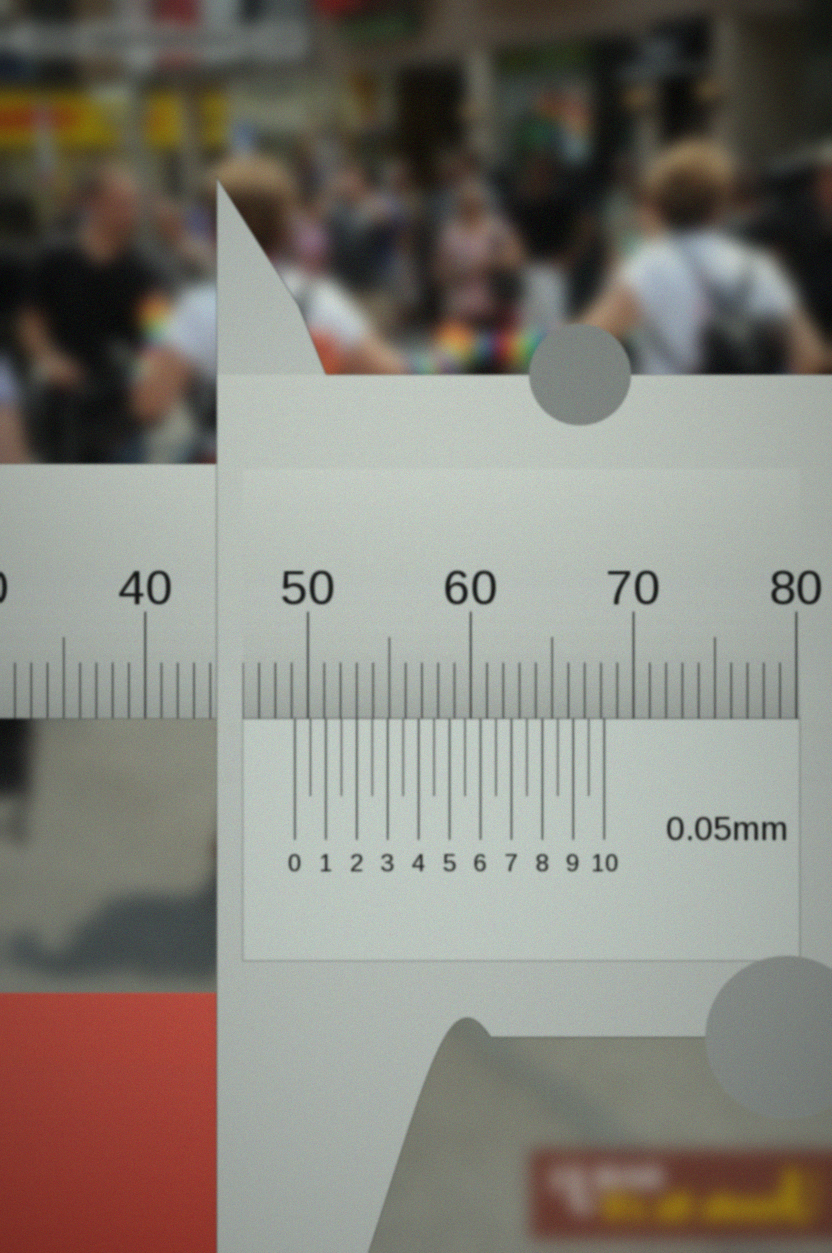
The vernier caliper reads 49.2 mm
